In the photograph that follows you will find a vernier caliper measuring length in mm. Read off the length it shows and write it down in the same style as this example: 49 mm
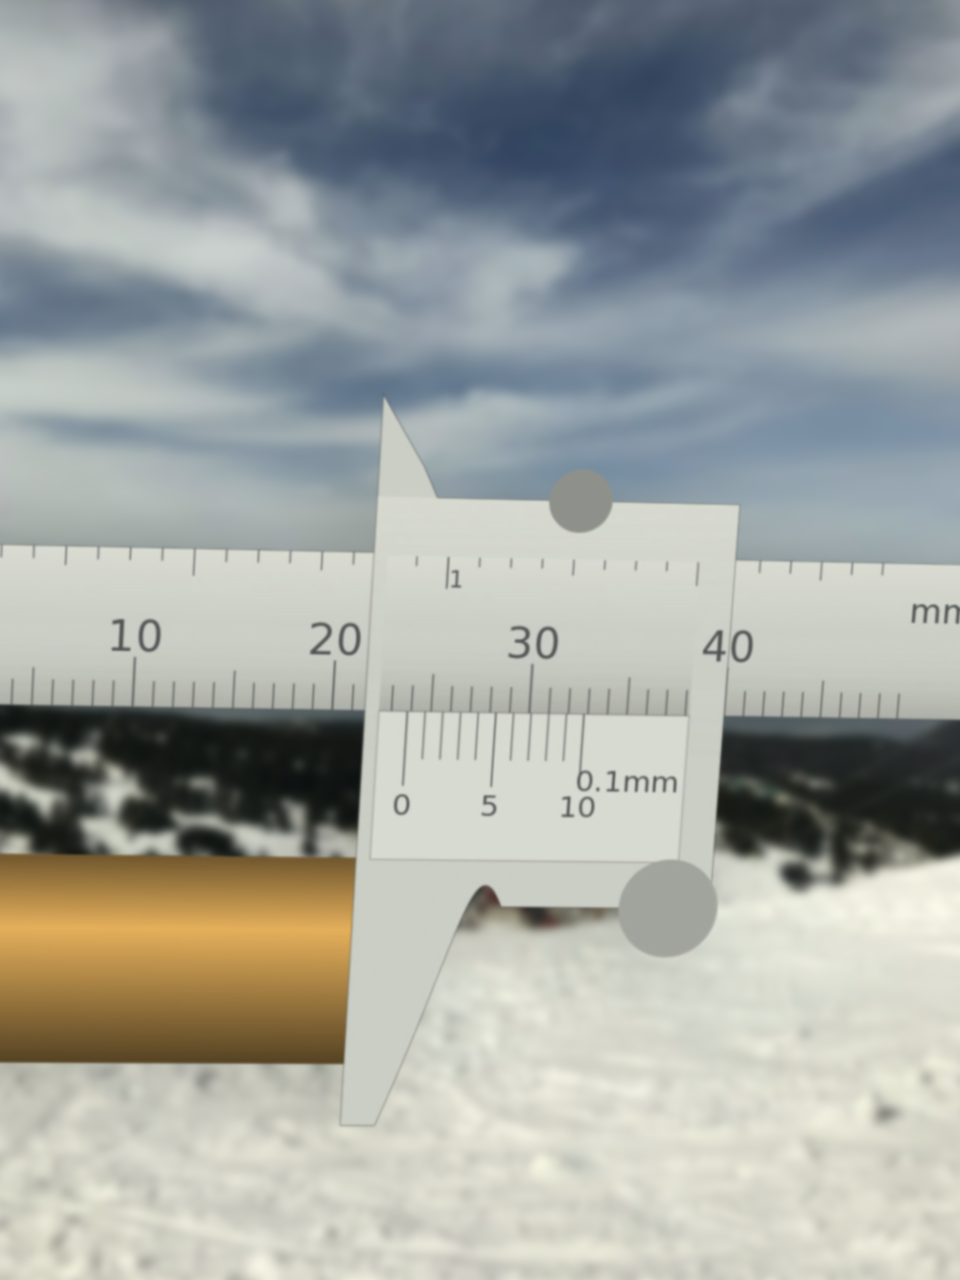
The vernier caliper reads 23.8 mm
